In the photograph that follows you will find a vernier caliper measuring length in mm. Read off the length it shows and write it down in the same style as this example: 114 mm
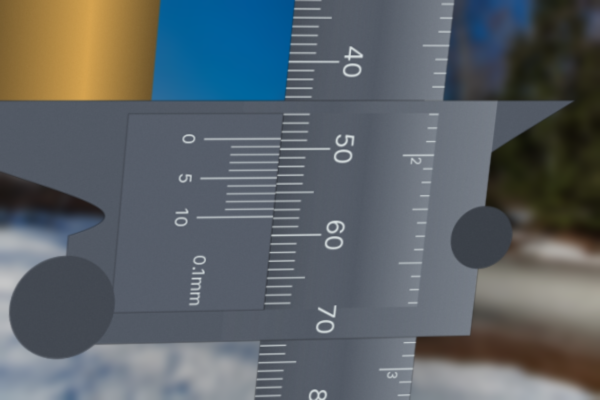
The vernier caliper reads 48.8 mm
